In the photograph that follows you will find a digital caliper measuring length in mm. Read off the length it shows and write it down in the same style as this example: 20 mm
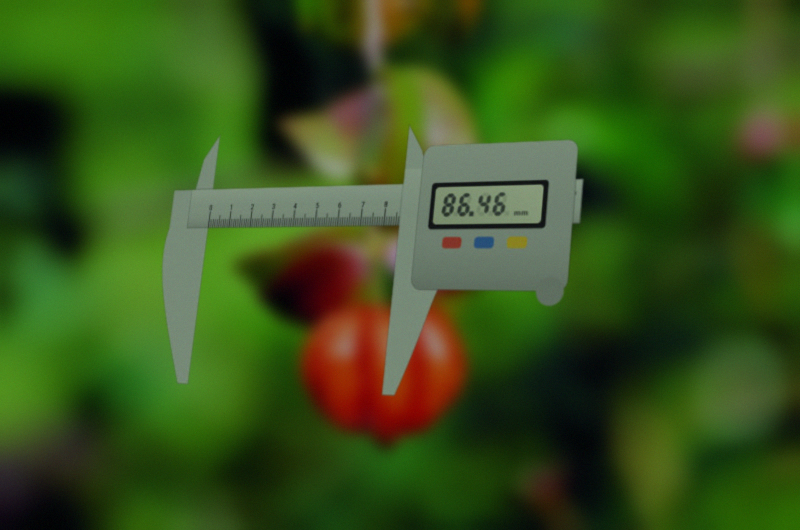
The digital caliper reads 86.46 mm
